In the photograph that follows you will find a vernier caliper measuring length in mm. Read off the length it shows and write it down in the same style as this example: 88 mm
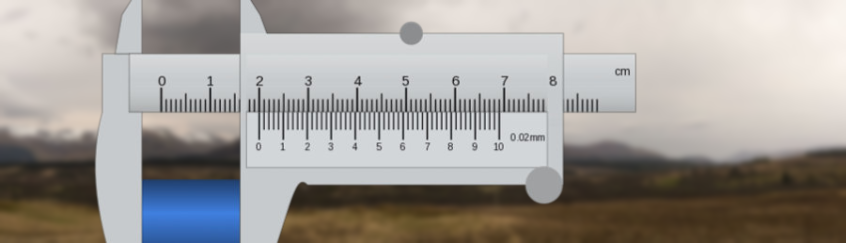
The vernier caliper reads 20.0 mm
